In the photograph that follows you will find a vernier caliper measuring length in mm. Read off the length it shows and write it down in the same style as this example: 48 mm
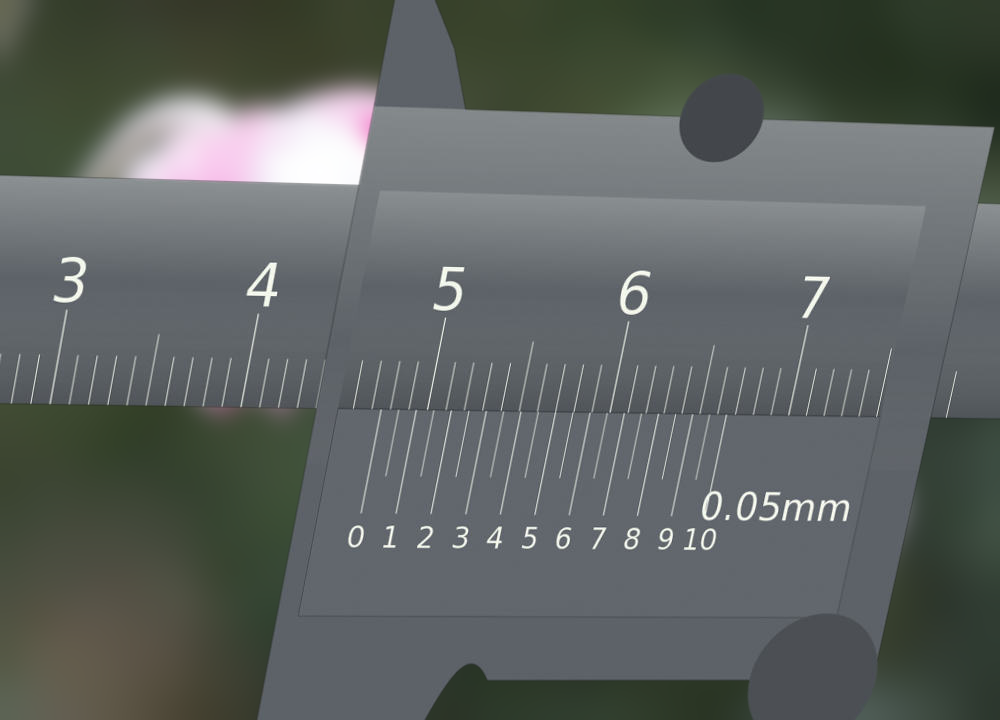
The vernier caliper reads 47.5 mm
